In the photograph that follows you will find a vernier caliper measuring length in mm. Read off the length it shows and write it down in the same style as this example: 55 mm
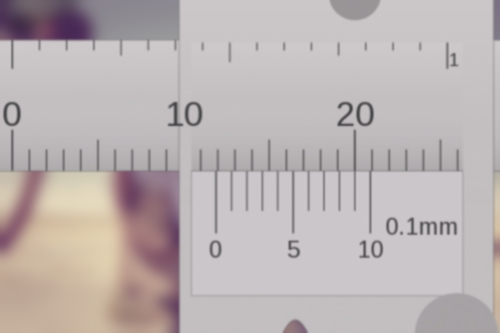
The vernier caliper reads 11.9 mm
